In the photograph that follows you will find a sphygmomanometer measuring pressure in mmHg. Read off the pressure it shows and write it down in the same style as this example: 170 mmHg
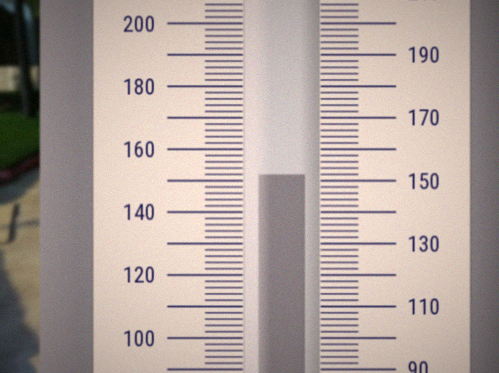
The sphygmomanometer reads 152 mmHg
